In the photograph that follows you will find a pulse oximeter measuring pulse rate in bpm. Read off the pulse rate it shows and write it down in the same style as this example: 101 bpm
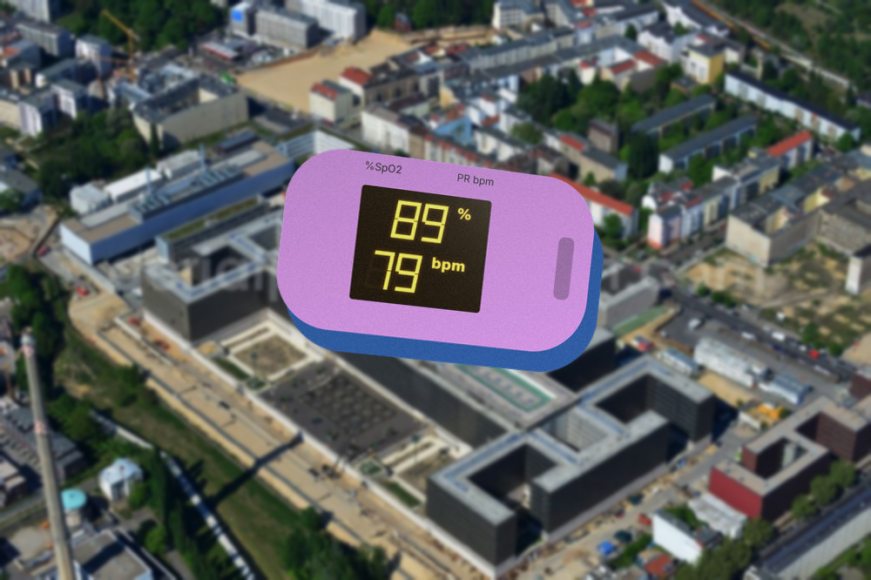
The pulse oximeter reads 79 bpm
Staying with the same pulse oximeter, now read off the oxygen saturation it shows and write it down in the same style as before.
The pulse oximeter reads 89 %
